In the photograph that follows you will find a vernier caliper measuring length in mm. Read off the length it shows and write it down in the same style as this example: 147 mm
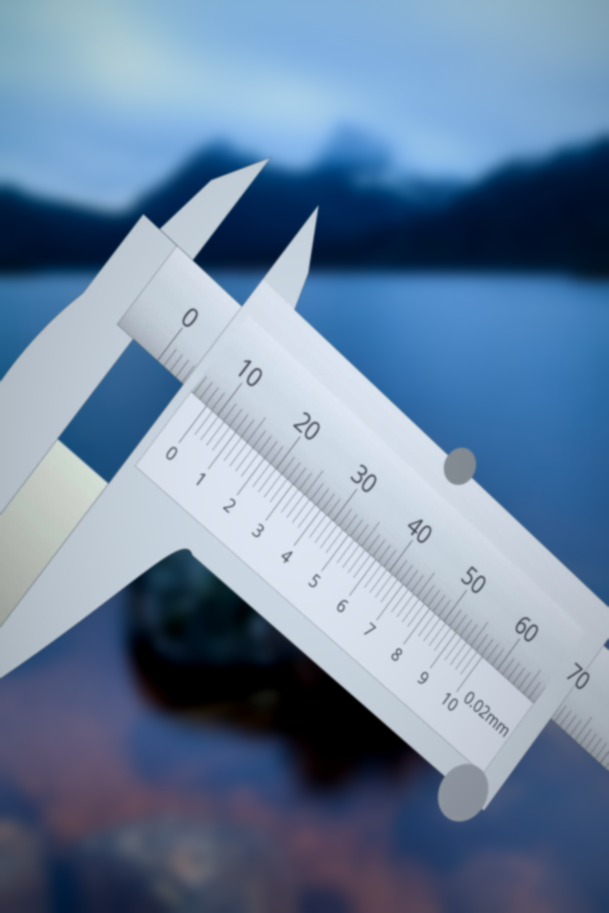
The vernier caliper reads 8.2 mm
